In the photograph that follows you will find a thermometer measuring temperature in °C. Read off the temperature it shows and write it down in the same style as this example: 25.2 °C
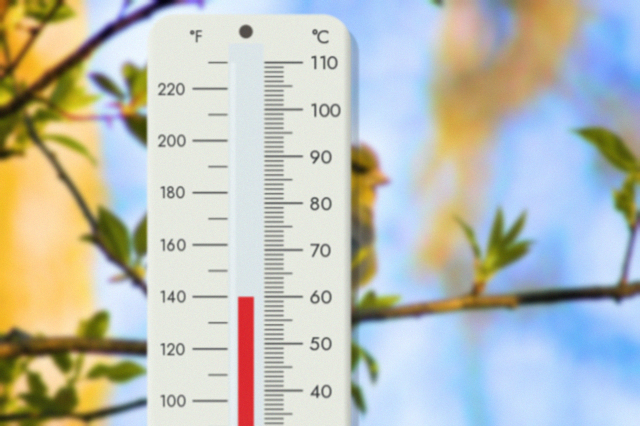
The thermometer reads 60 °C
